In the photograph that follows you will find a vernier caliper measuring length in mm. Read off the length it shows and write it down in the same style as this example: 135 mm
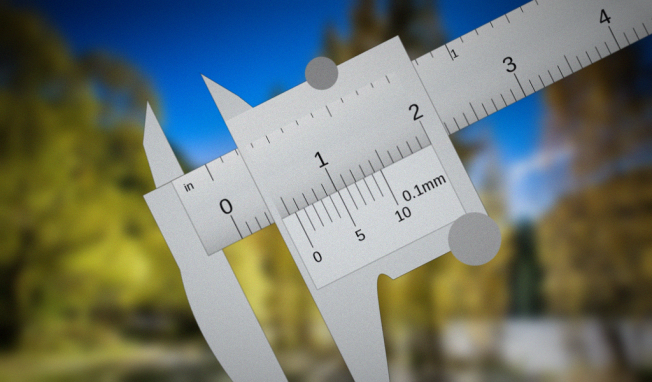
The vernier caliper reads 5.6 mm
